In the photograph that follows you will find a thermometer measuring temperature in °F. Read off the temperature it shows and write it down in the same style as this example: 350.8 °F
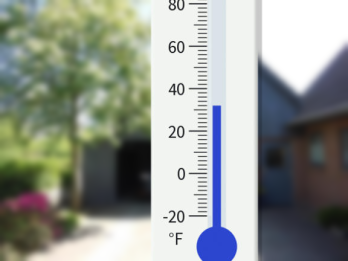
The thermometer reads 32 °F
